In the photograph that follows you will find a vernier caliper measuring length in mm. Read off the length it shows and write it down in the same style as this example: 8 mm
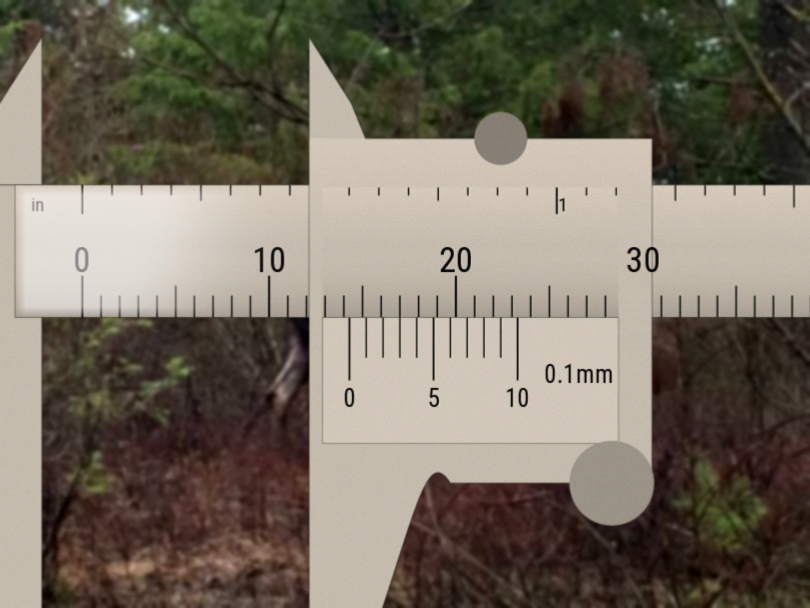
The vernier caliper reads 14.3 mm
